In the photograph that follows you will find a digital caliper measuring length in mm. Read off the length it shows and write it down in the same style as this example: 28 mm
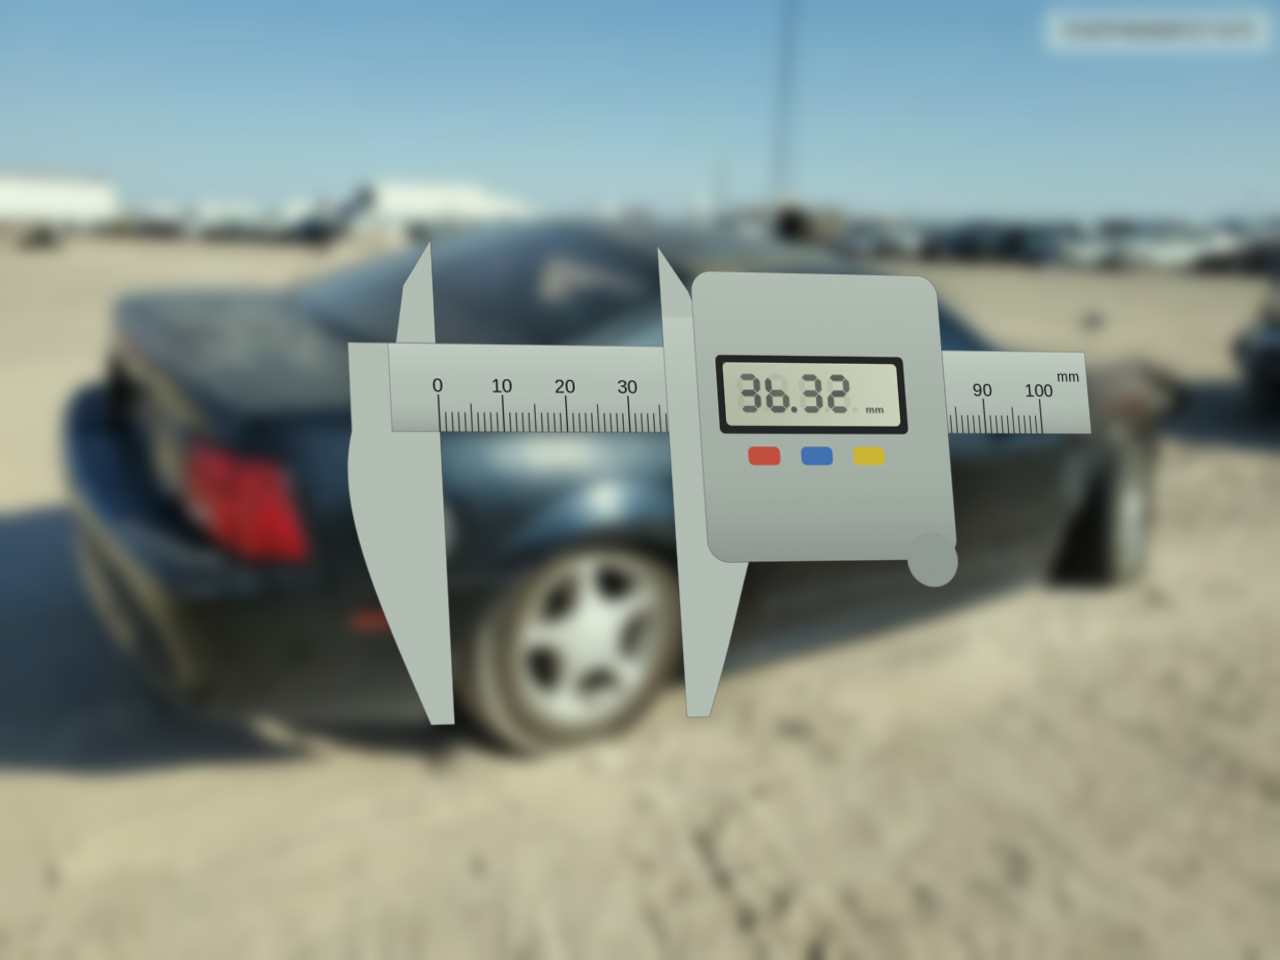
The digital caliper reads 36.32 mm
